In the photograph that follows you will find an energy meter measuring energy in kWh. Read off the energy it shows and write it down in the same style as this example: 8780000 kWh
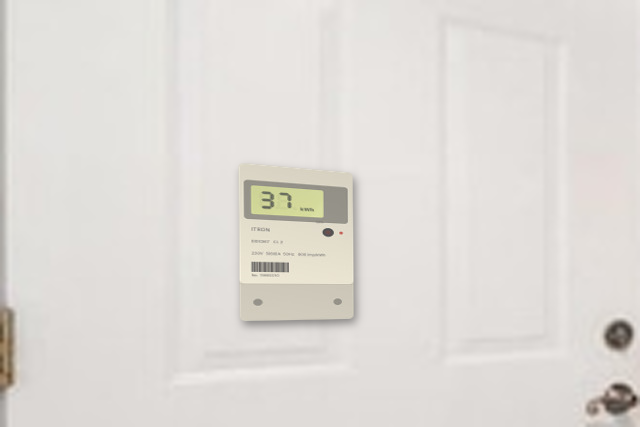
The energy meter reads 37 kWh
